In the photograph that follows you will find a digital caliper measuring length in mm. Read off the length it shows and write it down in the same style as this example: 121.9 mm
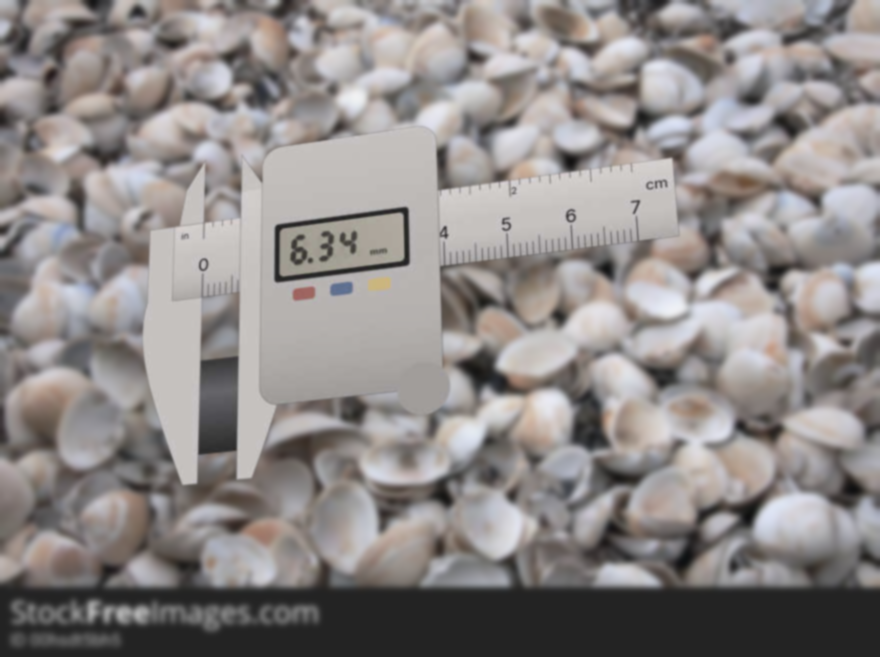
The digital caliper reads 6.34 mm
